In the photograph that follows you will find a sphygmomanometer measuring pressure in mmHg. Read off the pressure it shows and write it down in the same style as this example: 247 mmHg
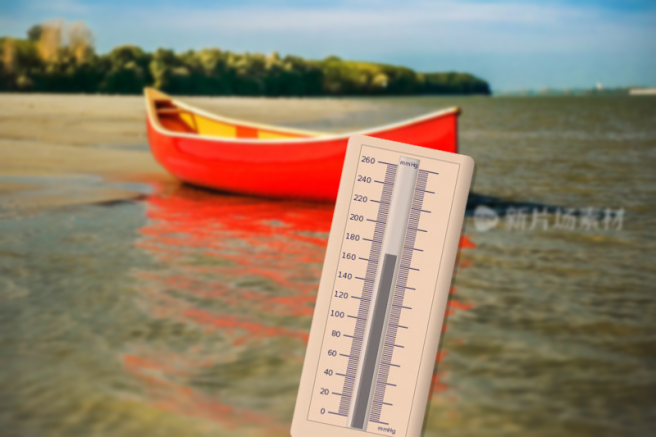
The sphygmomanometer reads 170 mmHg
